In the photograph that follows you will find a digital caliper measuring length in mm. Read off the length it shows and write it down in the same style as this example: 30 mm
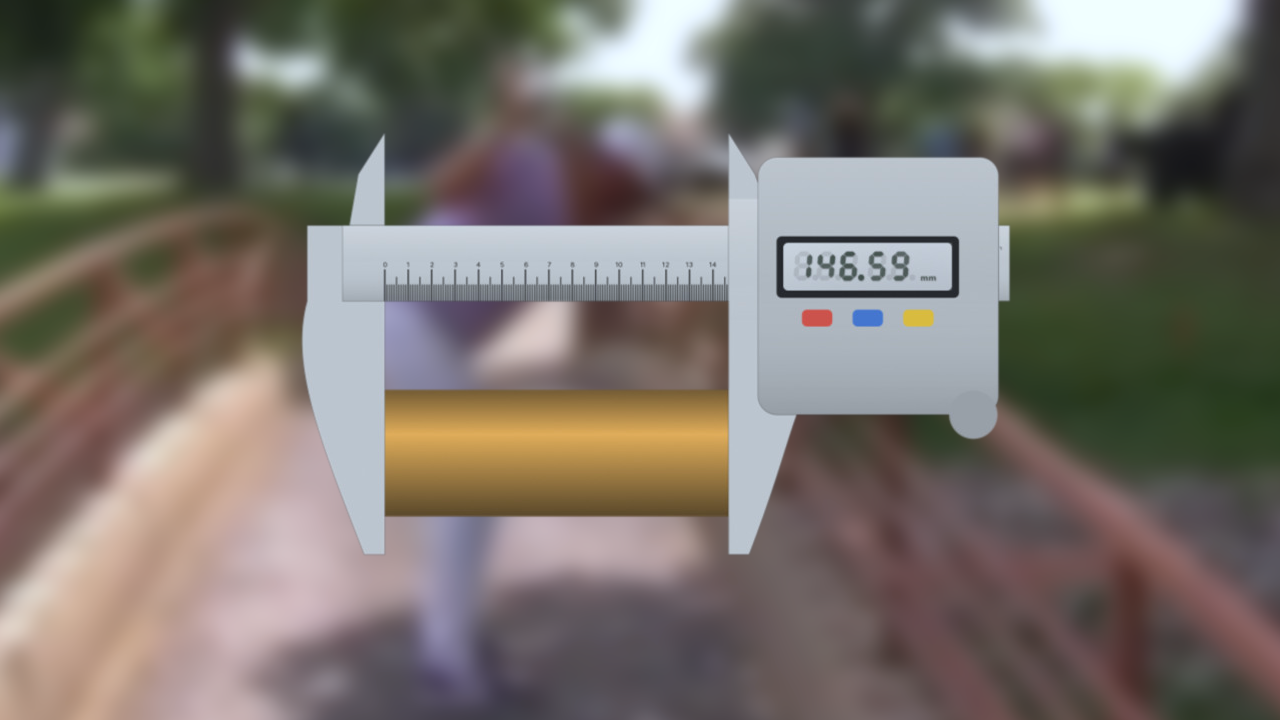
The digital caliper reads 146.59 mm
